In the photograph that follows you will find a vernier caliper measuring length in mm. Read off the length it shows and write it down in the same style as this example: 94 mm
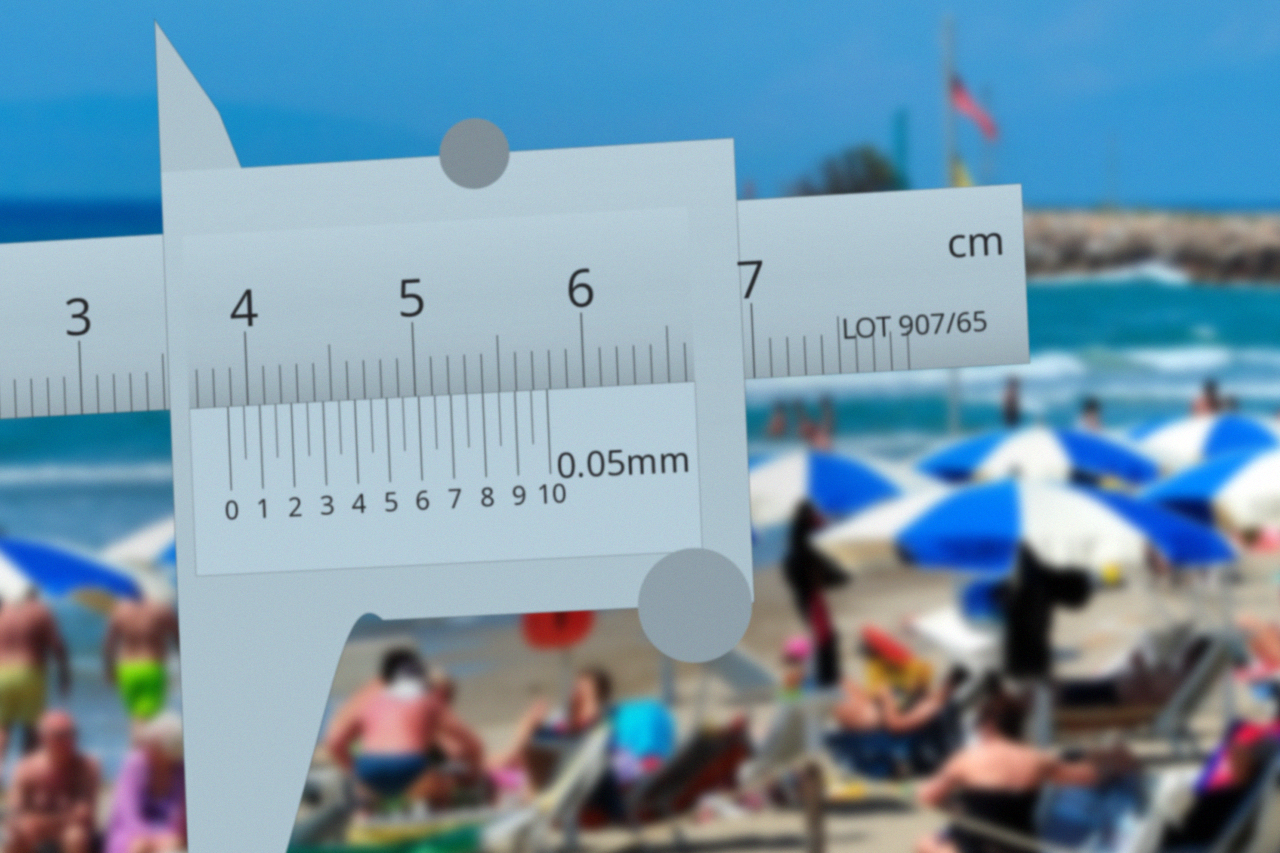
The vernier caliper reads 38.8 mm
